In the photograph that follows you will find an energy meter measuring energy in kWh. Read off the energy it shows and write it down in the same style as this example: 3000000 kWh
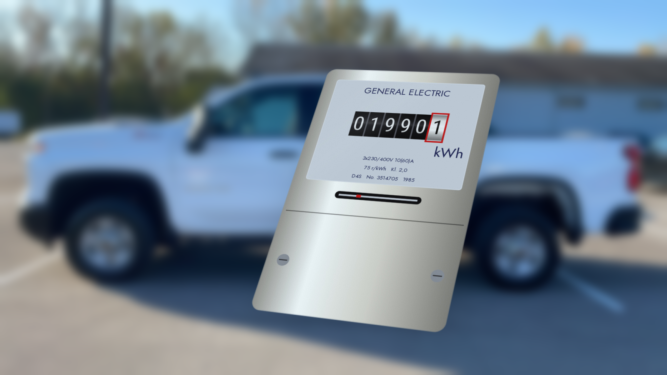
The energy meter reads 1990.1 kWh
